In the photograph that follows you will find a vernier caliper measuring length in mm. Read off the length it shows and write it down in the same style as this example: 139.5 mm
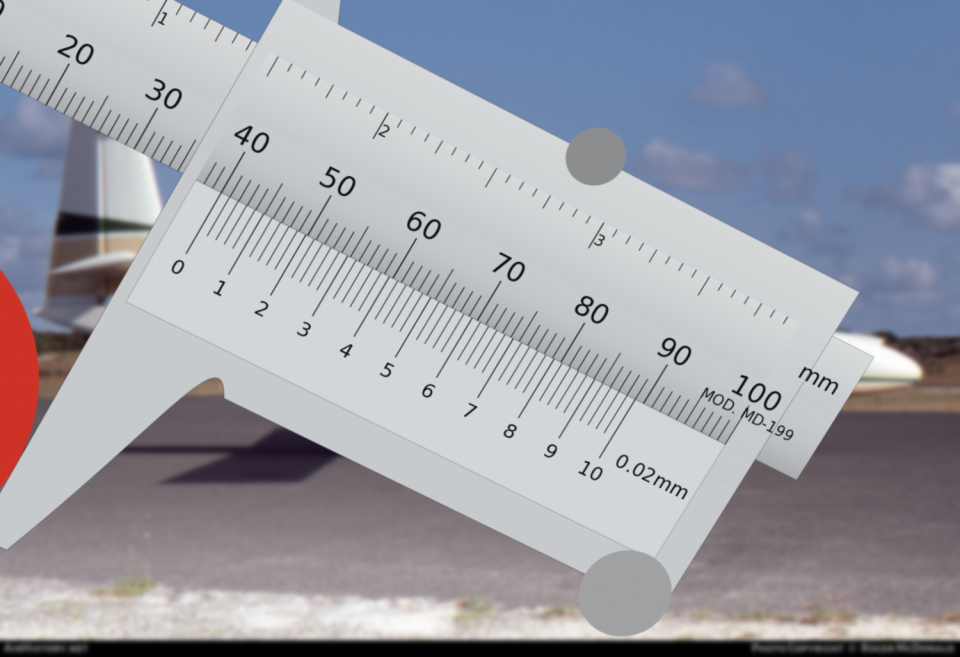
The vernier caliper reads 40.0 mm
